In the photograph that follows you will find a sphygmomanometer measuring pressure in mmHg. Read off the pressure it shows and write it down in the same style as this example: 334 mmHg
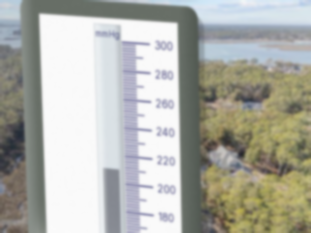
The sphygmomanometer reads 210 mmHg
